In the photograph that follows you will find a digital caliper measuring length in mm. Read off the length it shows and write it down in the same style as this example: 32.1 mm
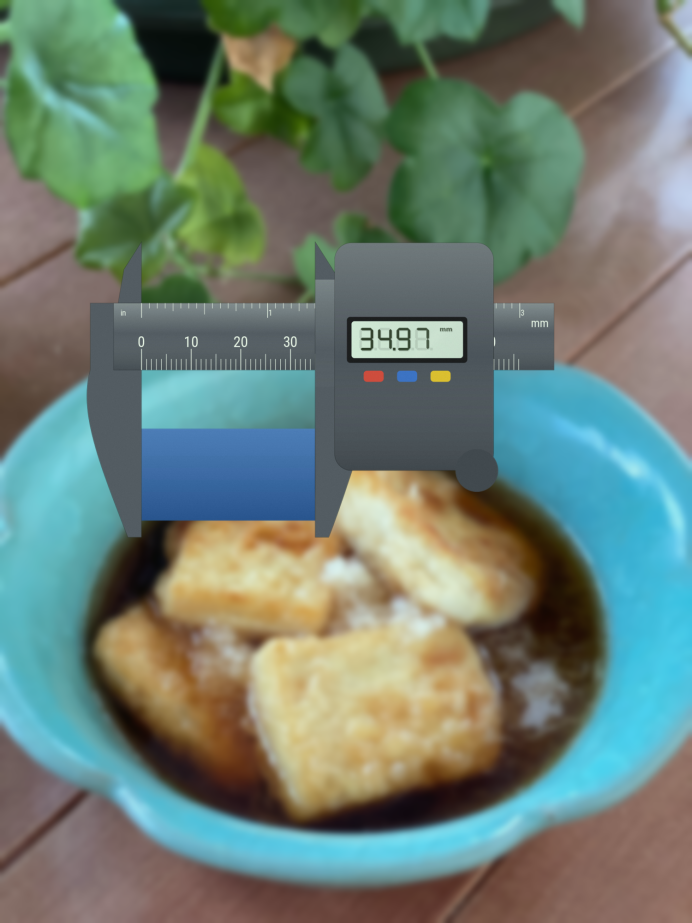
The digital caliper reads 34.97 mm
